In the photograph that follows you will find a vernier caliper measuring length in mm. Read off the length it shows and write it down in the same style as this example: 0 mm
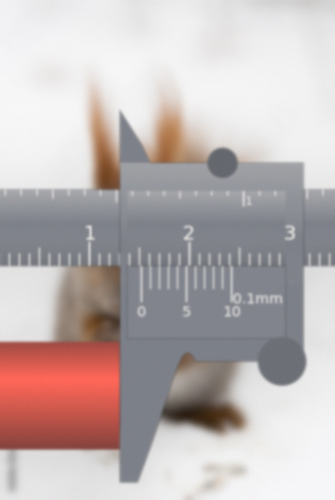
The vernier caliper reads 15.2 mm
